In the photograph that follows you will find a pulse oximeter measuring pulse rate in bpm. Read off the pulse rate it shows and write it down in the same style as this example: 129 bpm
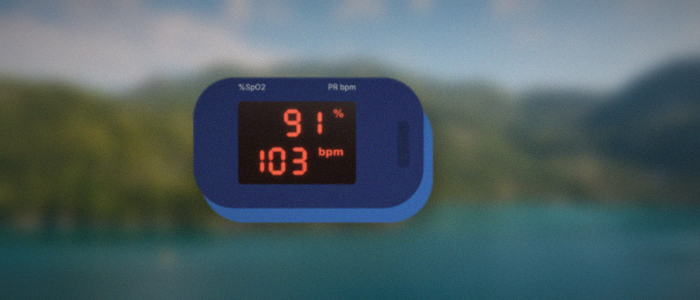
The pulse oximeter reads 103 bpm
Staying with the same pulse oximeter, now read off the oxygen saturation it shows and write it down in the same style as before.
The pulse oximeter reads 91 %
